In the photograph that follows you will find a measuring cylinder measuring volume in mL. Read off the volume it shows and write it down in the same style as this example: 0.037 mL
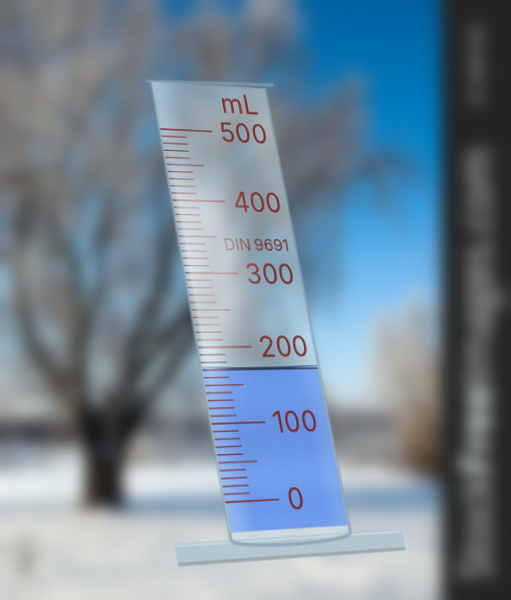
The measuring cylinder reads 170 mL
